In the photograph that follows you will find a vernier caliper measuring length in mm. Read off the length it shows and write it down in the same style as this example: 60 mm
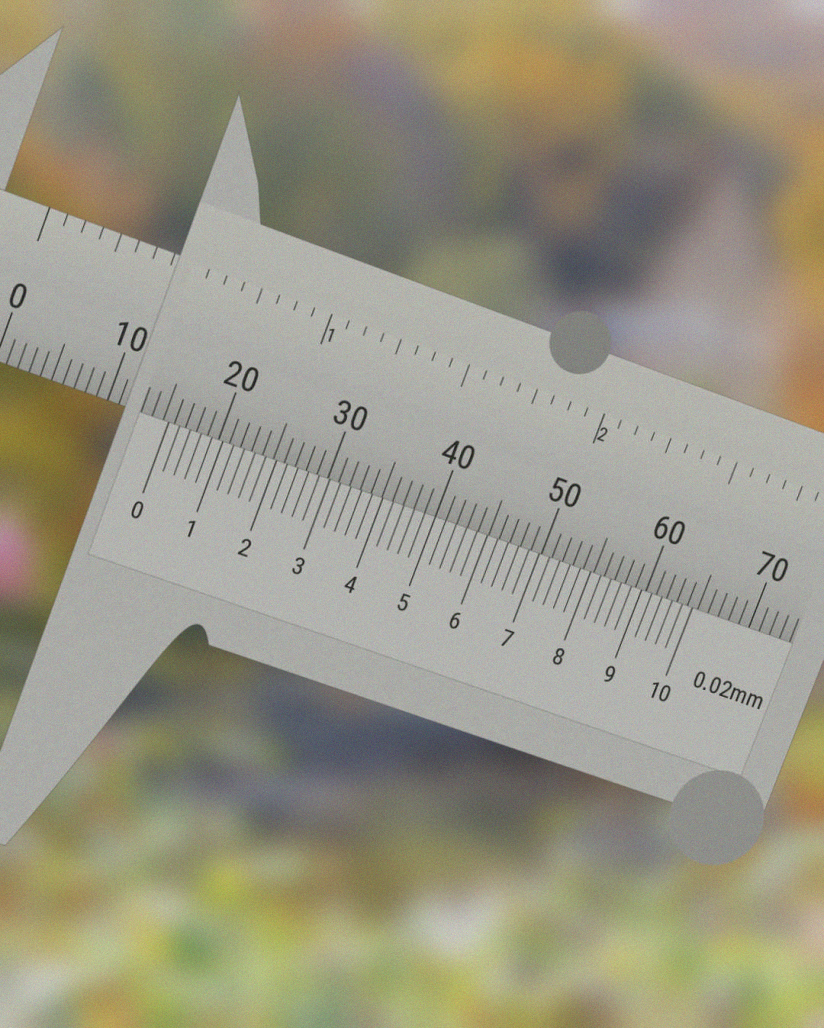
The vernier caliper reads 15.5 mm
